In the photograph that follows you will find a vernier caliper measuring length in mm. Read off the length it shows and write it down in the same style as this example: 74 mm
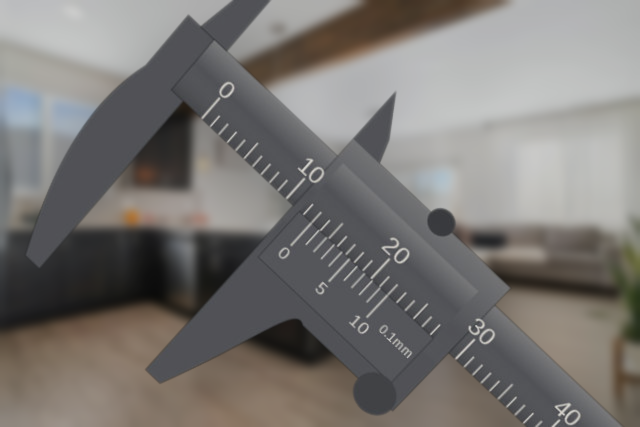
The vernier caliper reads 13.0 mm
